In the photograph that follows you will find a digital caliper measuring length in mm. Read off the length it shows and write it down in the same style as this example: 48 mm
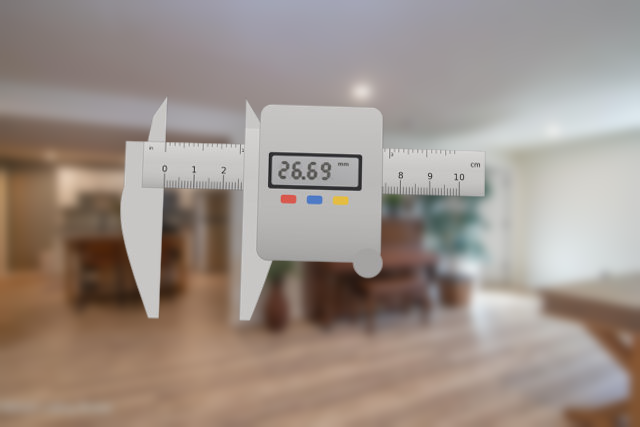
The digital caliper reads 26.69 mm
